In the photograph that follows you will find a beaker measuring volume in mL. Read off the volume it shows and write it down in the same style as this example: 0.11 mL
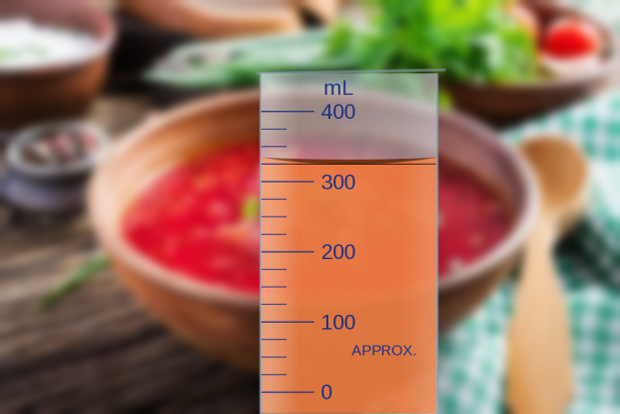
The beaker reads 325 mL
